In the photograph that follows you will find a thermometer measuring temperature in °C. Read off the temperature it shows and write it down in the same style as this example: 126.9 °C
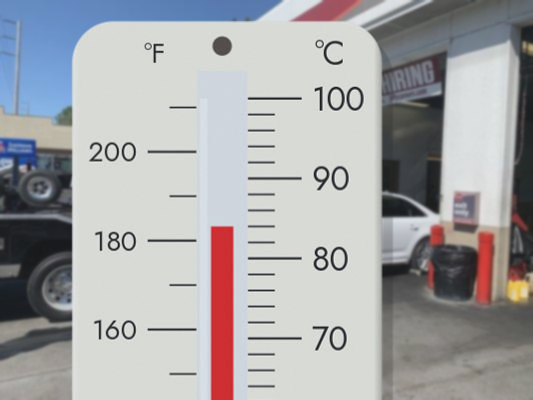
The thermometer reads 84 °C
